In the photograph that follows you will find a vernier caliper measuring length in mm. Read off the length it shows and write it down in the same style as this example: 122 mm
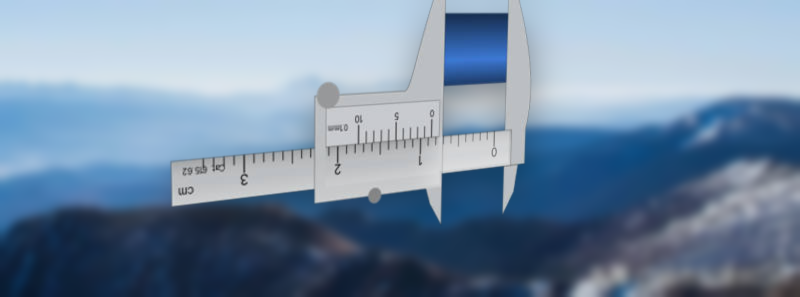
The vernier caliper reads 8.6 mm
